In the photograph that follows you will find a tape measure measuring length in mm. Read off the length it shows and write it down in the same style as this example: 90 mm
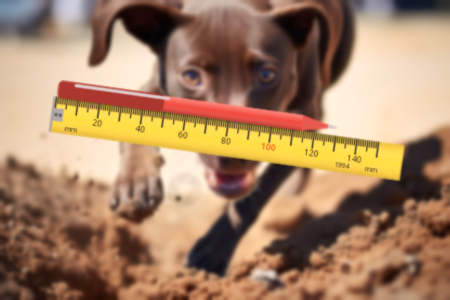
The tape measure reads 130 mm
